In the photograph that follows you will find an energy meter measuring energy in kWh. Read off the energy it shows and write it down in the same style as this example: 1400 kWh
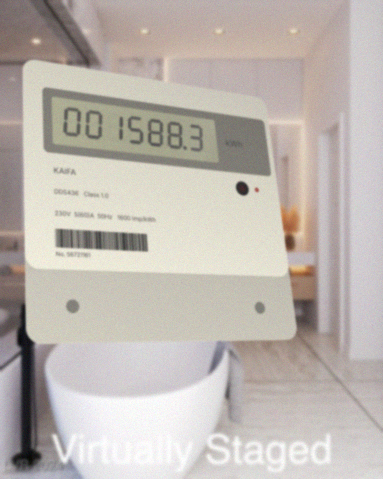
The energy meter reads 1588.3 kWh
